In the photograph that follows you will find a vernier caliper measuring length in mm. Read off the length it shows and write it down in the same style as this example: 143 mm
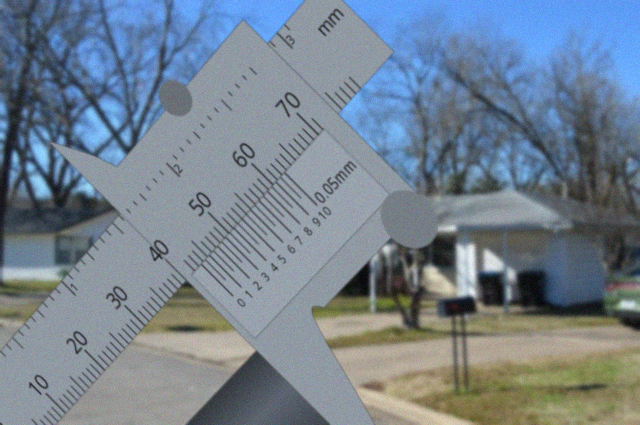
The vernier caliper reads 43.5 mm
